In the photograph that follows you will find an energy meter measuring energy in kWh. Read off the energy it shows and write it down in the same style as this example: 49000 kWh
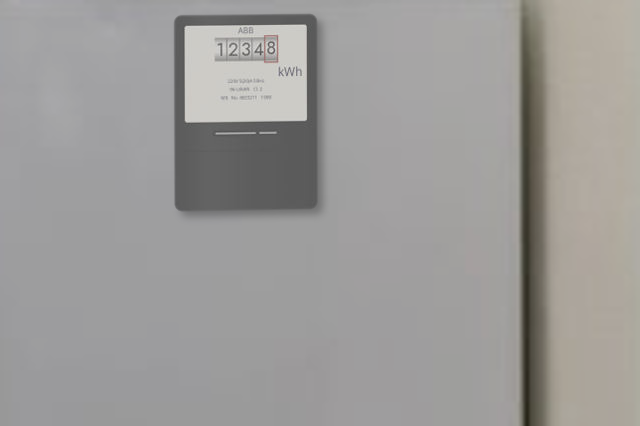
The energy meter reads 1234.8 kWh
